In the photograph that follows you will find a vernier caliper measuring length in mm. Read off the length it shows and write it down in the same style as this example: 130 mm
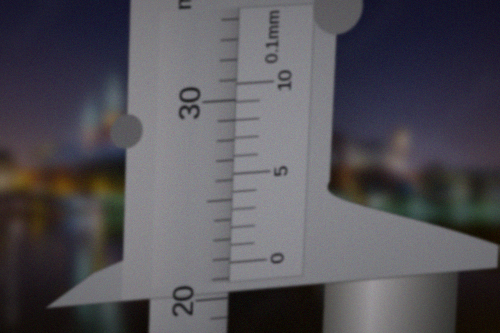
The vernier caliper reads 21.8 mm
